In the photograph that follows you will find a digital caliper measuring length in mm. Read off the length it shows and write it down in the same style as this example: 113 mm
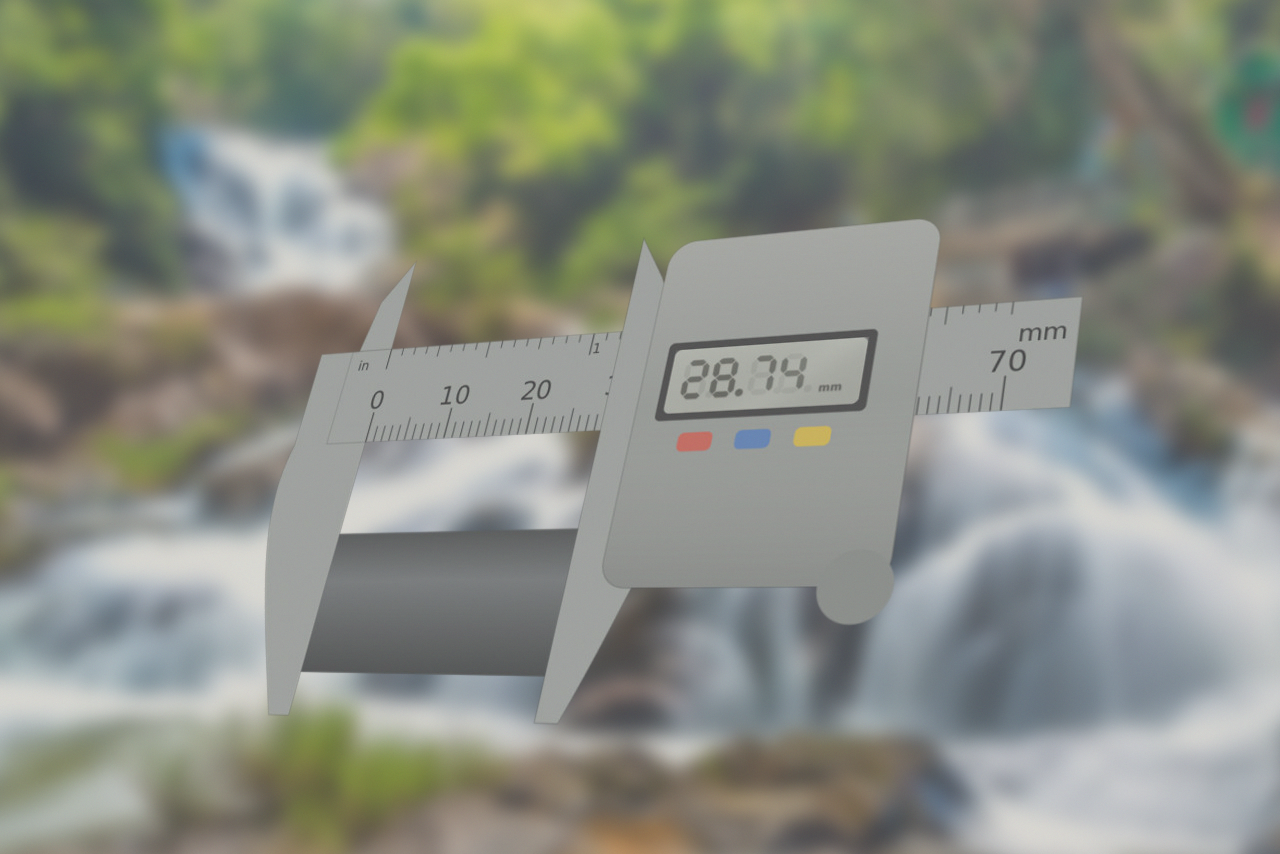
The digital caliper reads 28.74 mm
